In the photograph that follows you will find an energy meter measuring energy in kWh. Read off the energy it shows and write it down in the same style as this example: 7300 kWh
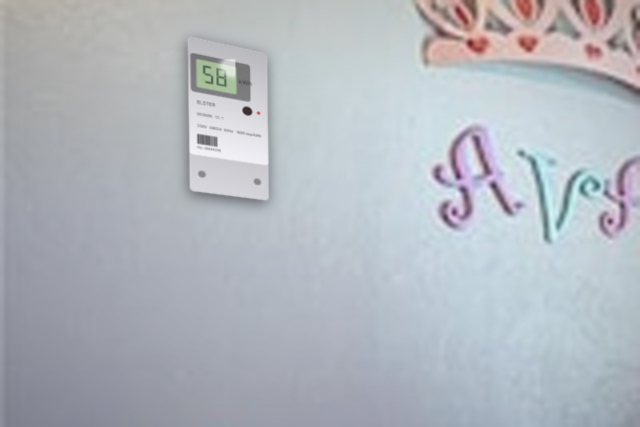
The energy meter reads 58 kWh
